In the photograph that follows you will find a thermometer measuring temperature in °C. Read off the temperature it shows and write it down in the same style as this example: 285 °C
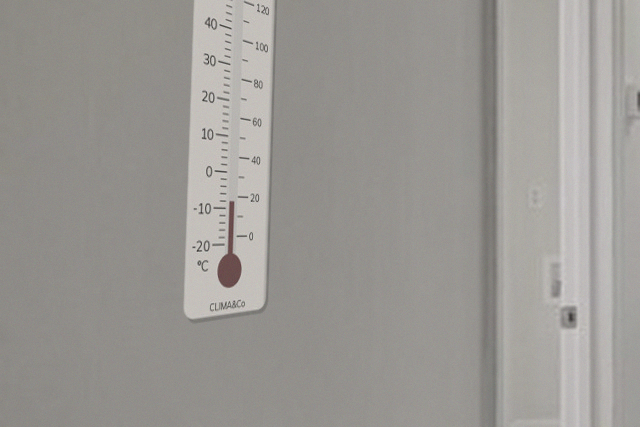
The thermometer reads -8 °C
